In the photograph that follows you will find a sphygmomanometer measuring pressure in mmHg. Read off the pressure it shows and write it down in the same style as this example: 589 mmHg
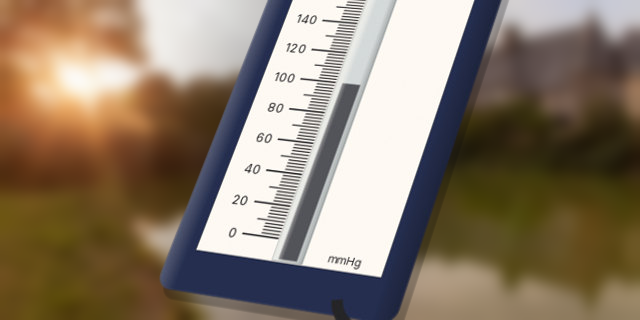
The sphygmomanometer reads 100 mmHg
